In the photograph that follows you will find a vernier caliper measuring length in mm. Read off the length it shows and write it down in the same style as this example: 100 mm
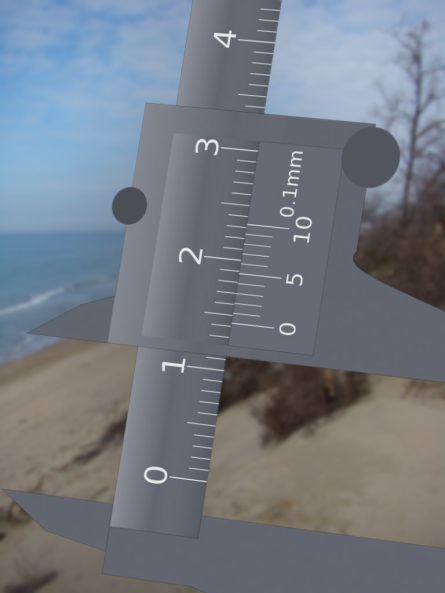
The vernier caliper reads 14.3 mm
